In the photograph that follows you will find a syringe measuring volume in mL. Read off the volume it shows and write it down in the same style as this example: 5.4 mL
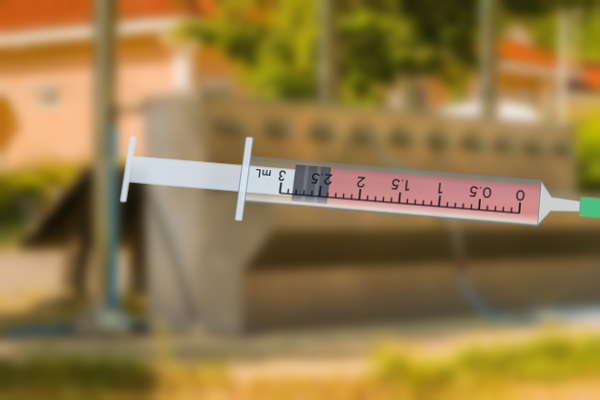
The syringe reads 2.4 mL
